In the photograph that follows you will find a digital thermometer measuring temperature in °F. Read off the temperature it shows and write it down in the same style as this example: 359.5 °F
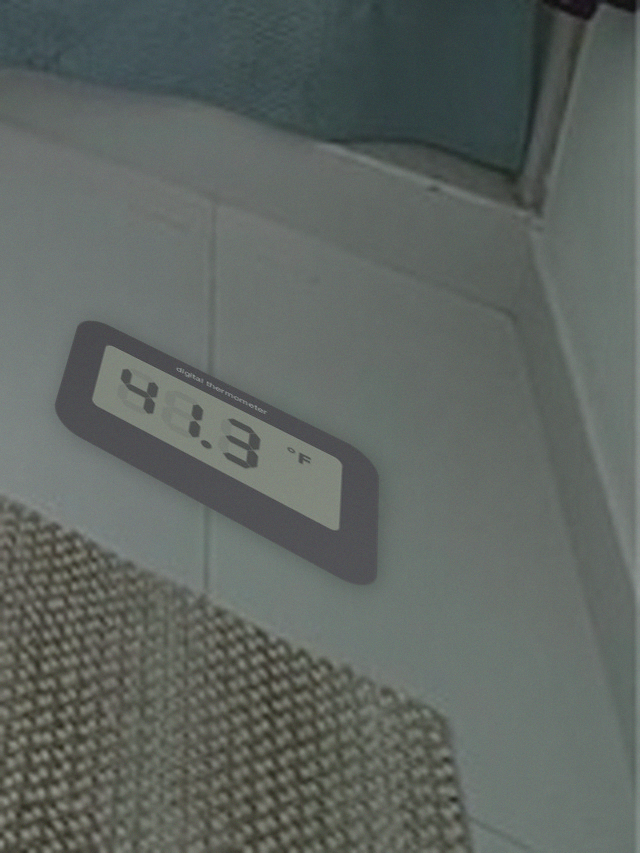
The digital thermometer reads 41.3 °F
